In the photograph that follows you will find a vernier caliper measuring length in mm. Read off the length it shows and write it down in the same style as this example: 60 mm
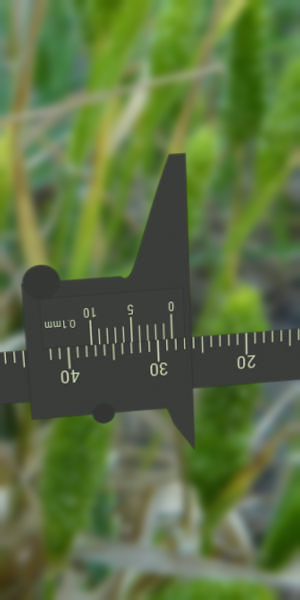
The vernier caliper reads 28.4 mm
